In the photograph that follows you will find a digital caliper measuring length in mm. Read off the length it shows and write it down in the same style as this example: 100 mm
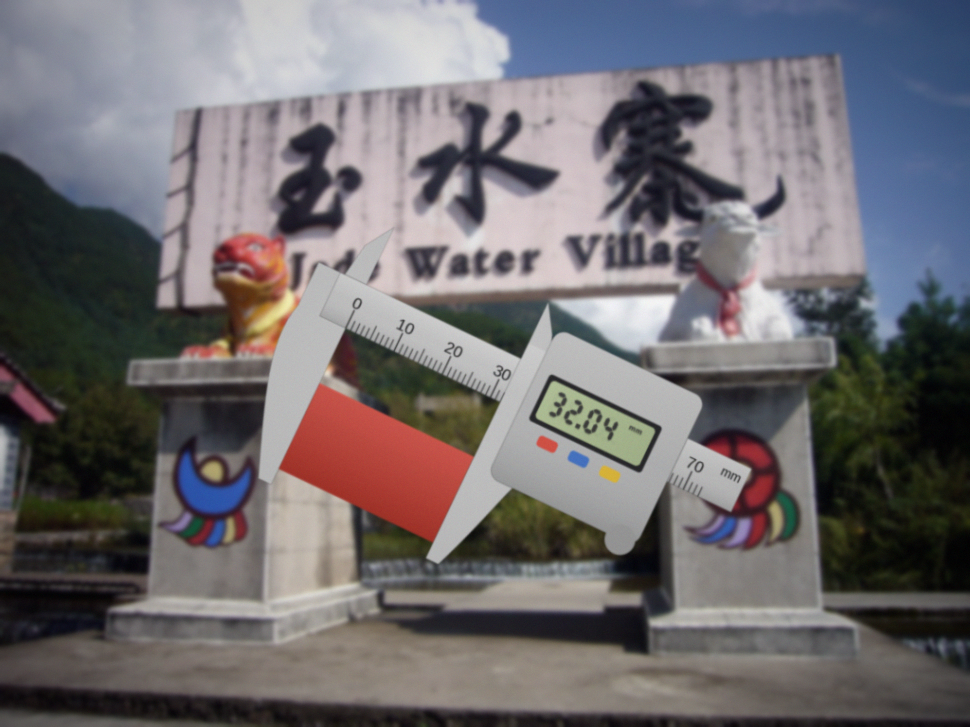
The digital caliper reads 32.04 mm
